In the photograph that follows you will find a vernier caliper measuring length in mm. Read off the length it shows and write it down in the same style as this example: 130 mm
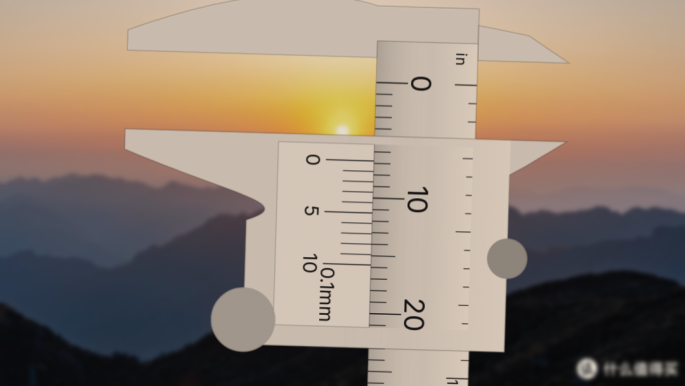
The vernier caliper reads 6.8 mm
